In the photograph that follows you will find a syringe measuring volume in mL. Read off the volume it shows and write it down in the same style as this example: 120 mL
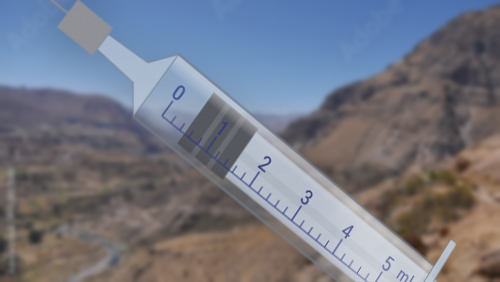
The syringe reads 0.5 mL
